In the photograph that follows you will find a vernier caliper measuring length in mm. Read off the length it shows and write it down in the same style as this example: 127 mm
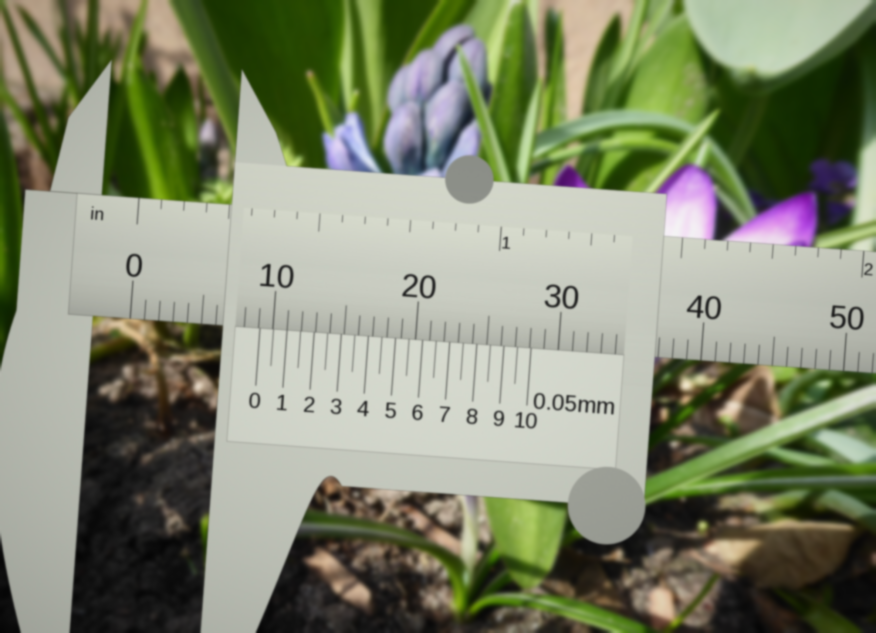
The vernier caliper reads 9.1 mm
